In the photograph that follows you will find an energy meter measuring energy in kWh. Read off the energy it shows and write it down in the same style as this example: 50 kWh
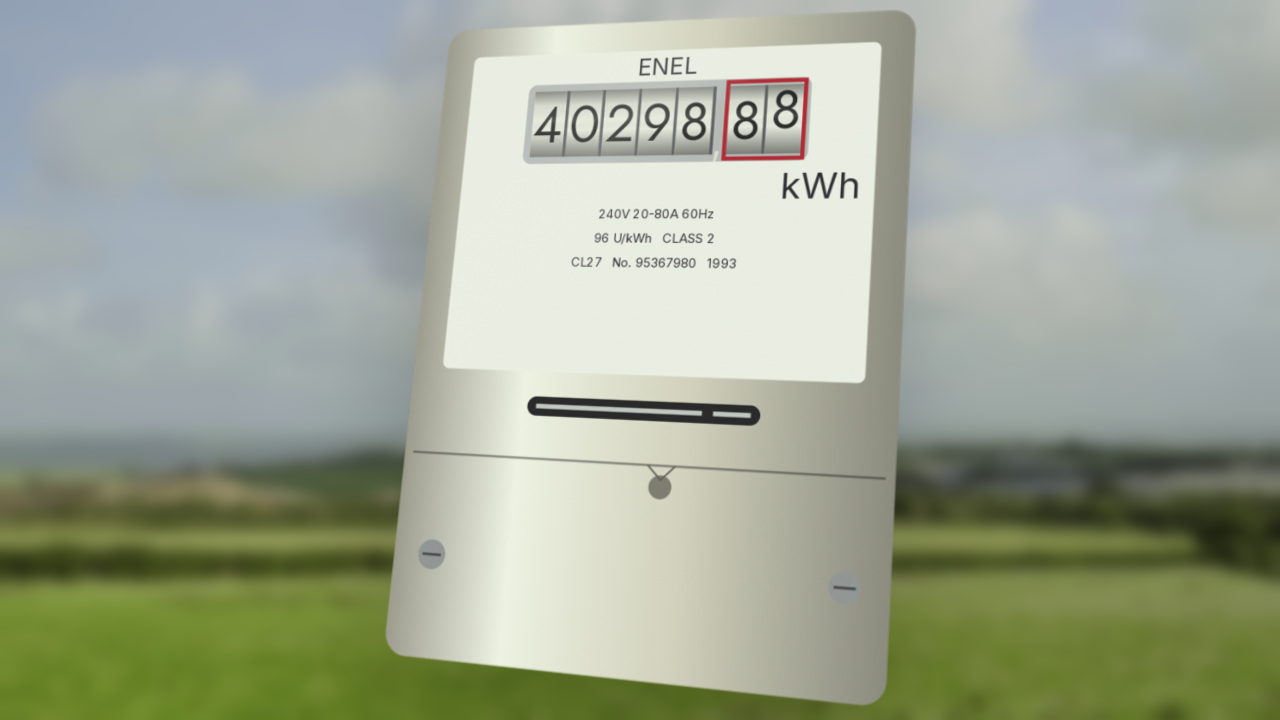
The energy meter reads 40298.88 kWh
